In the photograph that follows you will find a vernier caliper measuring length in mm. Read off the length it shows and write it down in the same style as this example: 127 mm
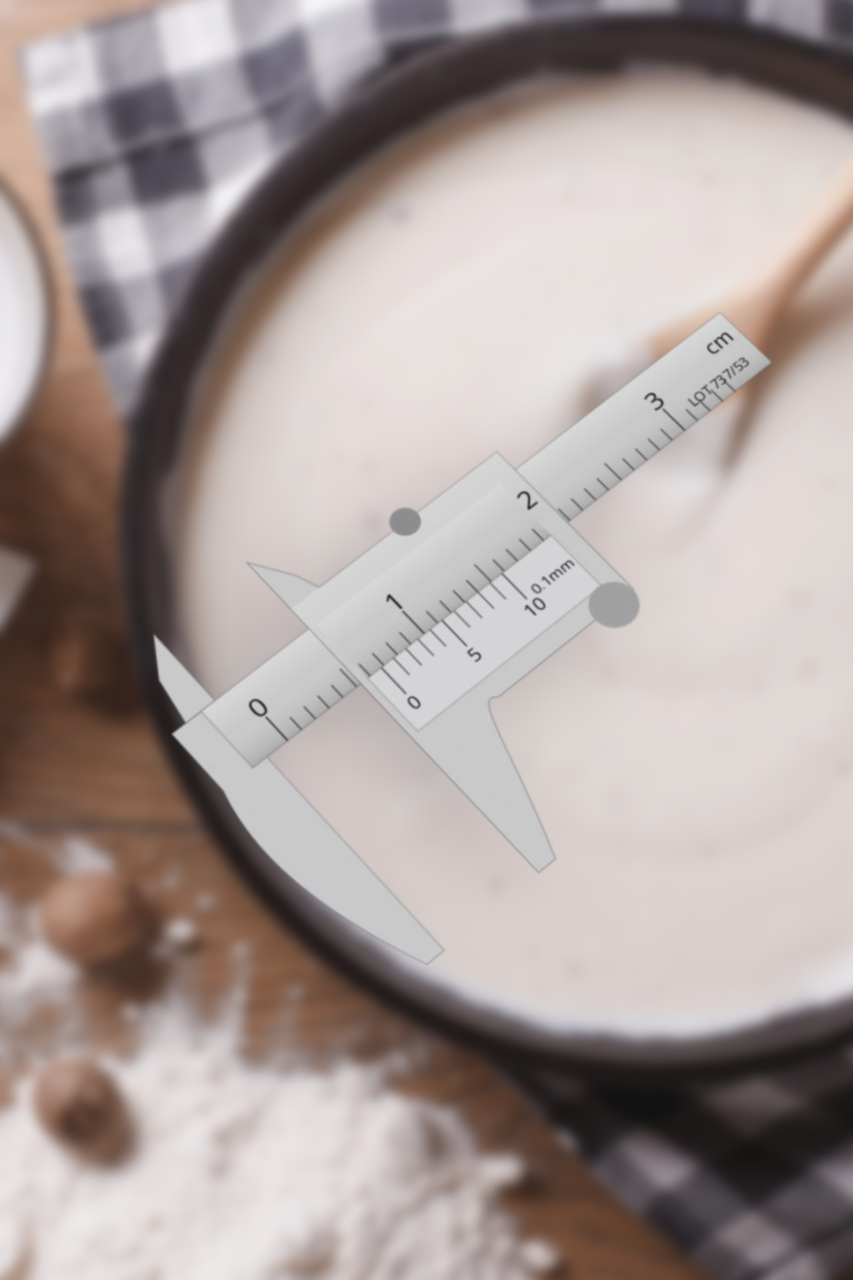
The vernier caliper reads 6.8 mm
